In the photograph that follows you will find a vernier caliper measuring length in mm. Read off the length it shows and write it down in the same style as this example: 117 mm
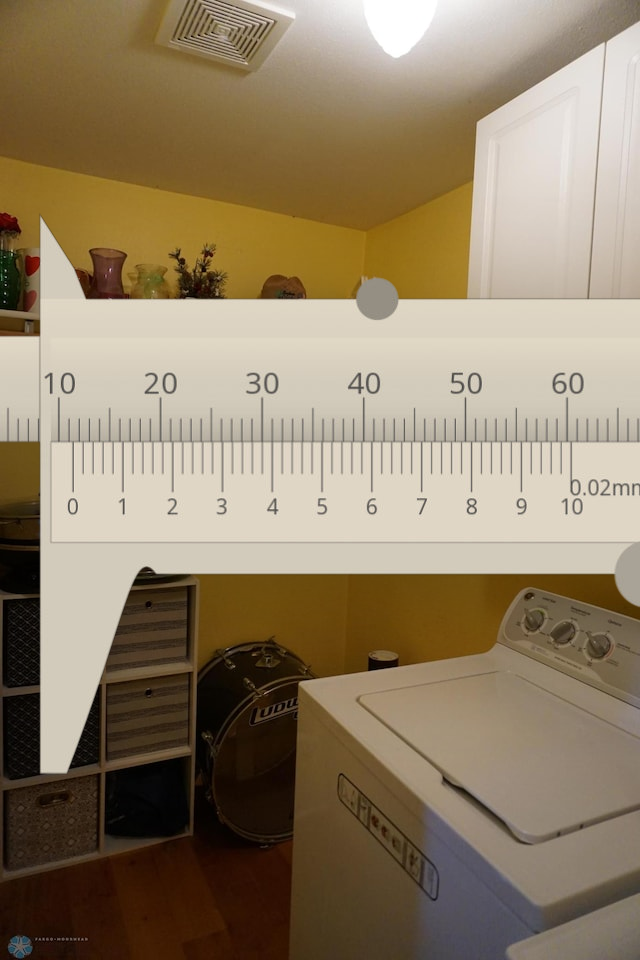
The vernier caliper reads 11.4 mm
